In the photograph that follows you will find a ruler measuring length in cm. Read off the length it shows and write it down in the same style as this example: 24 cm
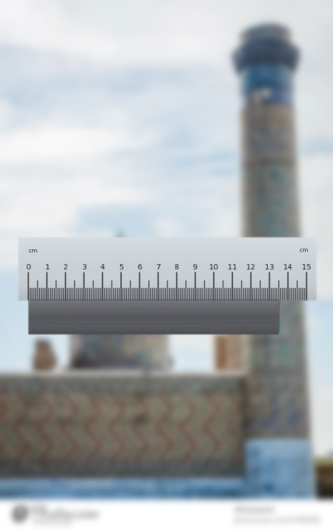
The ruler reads 13.5 cm
